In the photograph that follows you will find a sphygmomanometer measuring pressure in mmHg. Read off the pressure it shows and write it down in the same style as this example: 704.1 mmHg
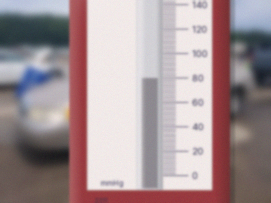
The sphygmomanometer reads 80 mmHg
